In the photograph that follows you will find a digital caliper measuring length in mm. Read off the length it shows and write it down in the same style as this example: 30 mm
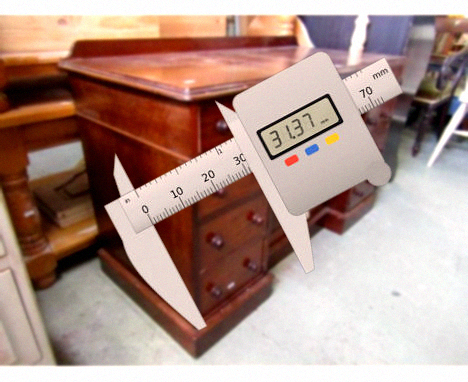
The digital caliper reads 31.37 mm
